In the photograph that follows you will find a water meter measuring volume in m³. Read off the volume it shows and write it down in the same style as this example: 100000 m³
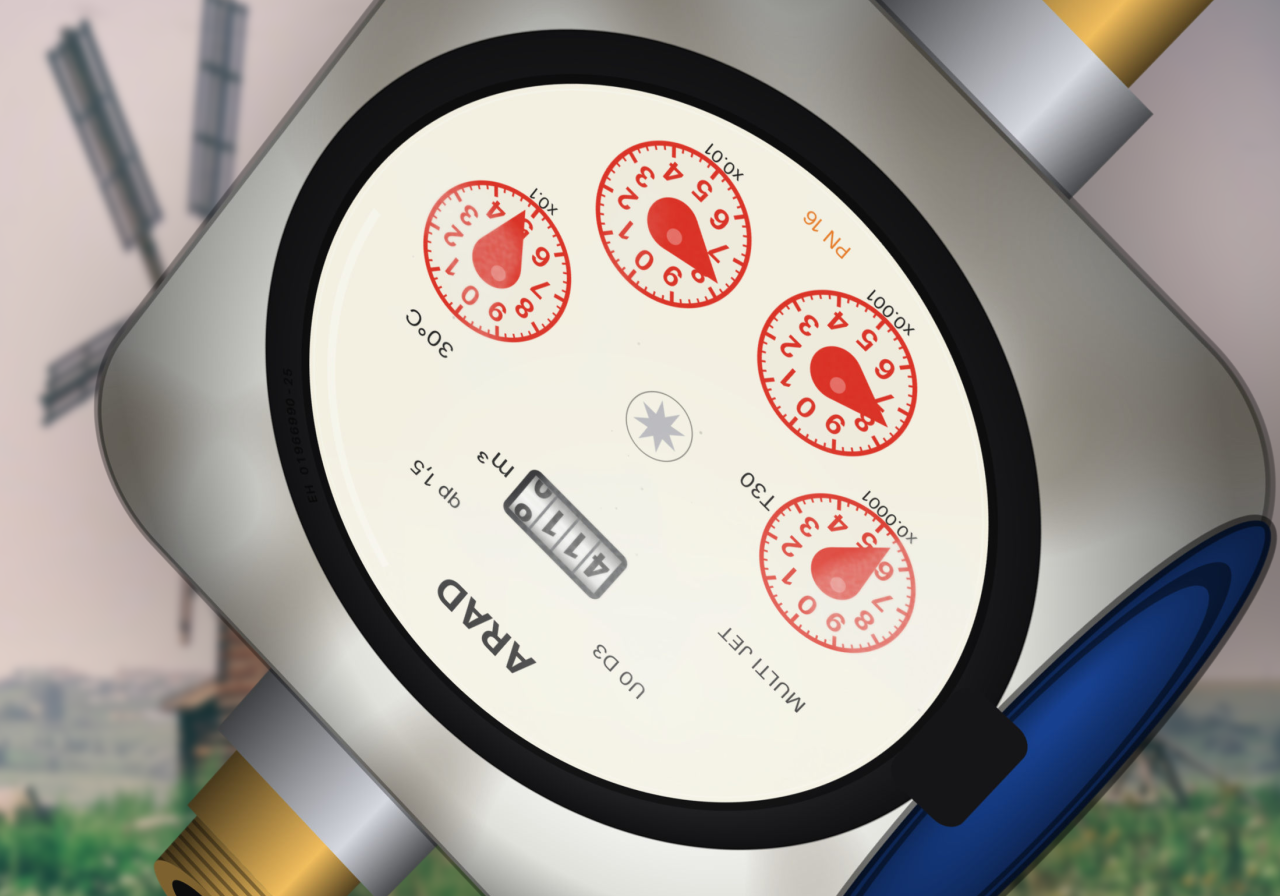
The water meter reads 4118.4775 m³
